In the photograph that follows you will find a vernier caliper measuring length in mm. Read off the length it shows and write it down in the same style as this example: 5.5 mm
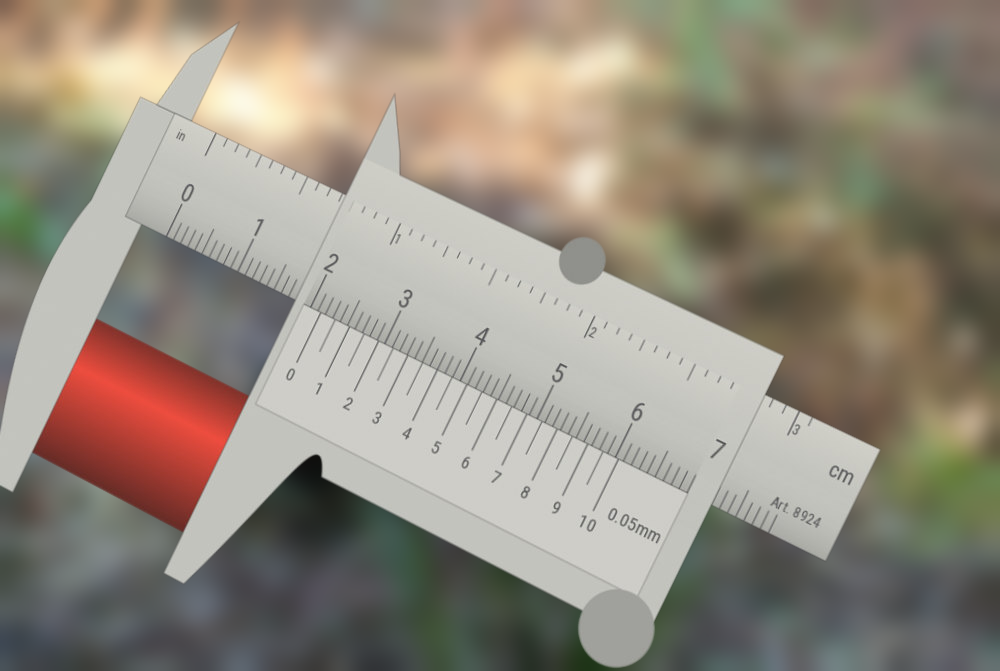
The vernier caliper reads 21.4 mm
